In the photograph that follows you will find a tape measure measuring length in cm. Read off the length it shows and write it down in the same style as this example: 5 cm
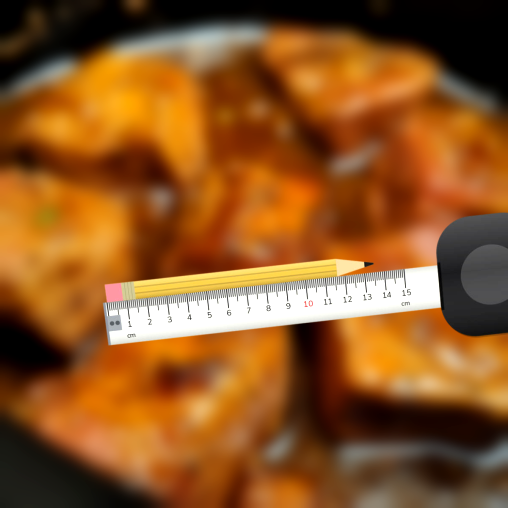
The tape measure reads 13.5 cm
